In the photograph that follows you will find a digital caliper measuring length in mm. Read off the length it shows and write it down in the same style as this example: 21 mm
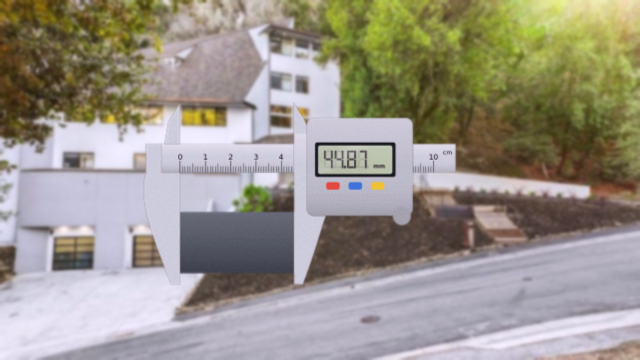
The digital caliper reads 44.87 mm
